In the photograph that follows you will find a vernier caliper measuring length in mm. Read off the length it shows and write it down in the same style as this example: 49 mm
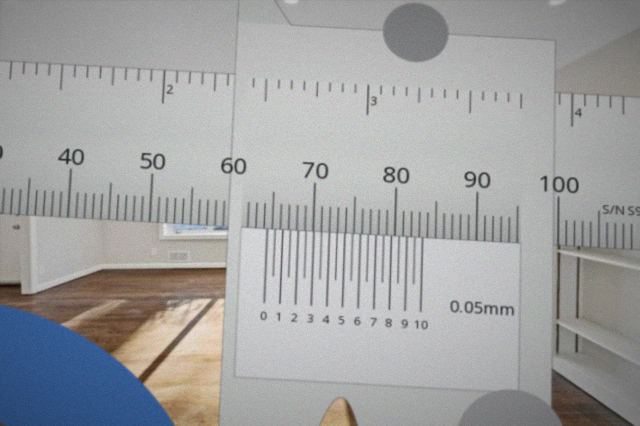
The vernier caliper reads 64.4 mm
